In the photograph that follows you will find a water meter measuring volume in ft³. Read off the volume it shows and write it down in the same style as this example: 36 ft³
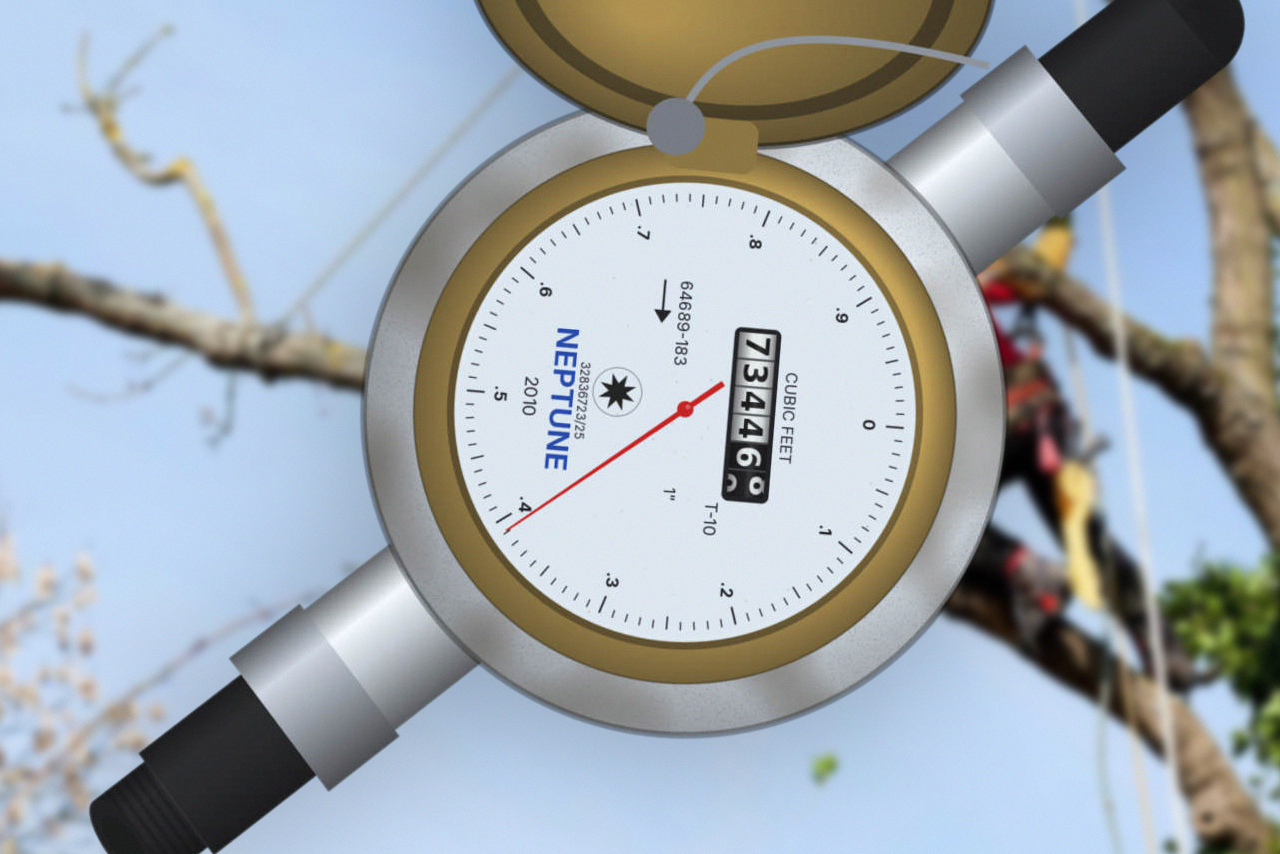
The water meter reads 734468.39 ft³
